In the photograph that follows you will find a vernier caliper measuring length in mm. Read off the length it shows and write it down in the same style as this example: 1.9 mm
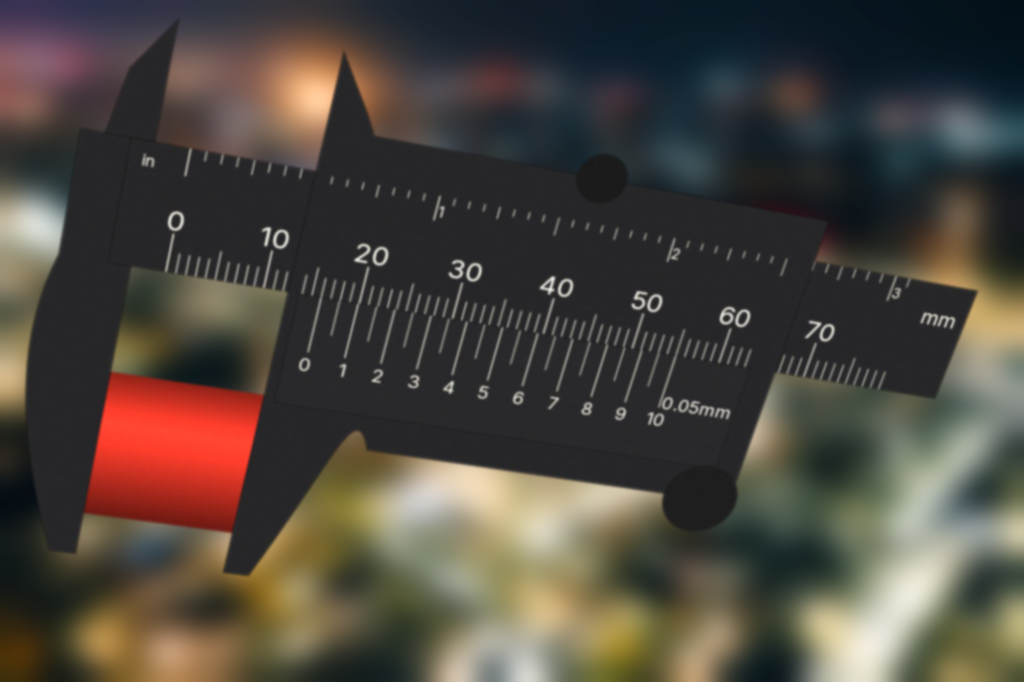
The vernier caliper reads 16.0 mm
